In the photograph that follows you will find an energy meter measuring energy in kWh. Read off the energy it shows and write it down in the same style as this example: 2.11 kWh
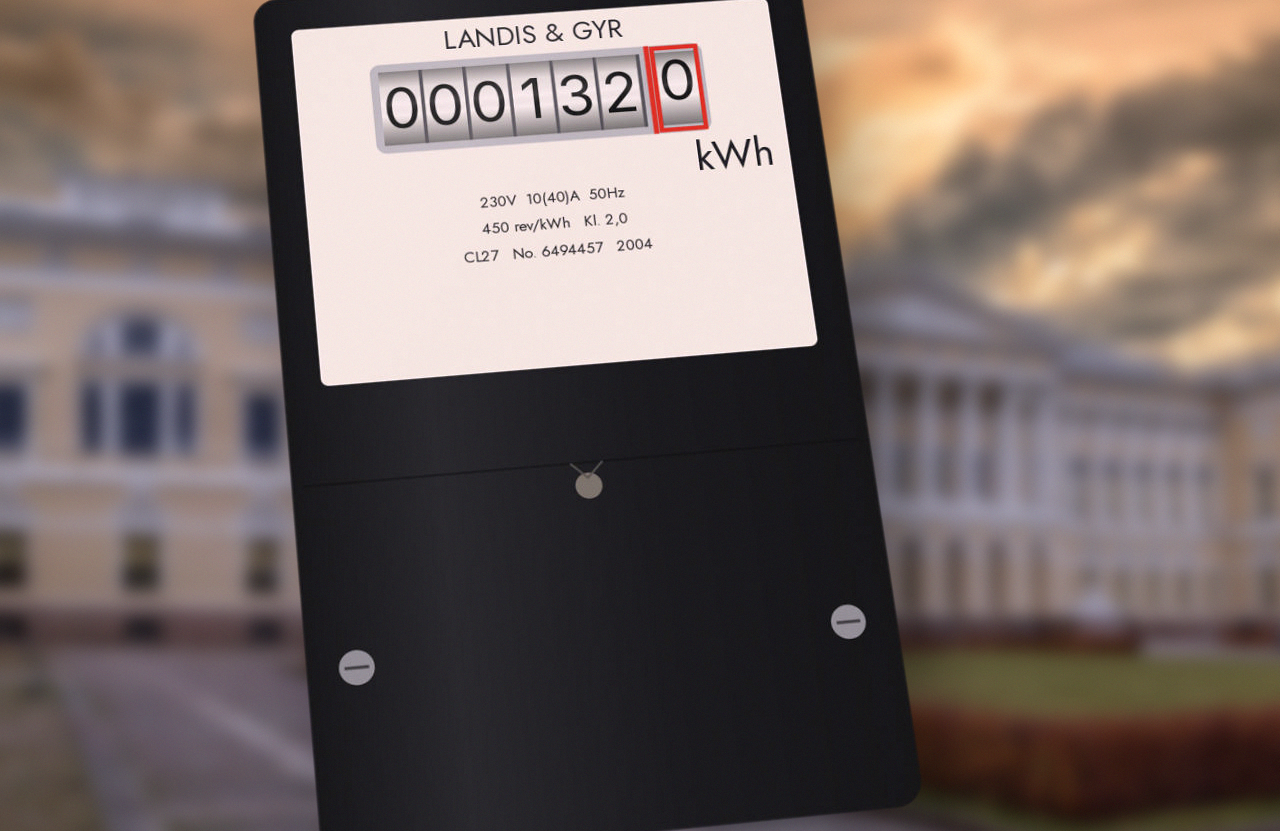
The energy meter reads 132.0 kWh
